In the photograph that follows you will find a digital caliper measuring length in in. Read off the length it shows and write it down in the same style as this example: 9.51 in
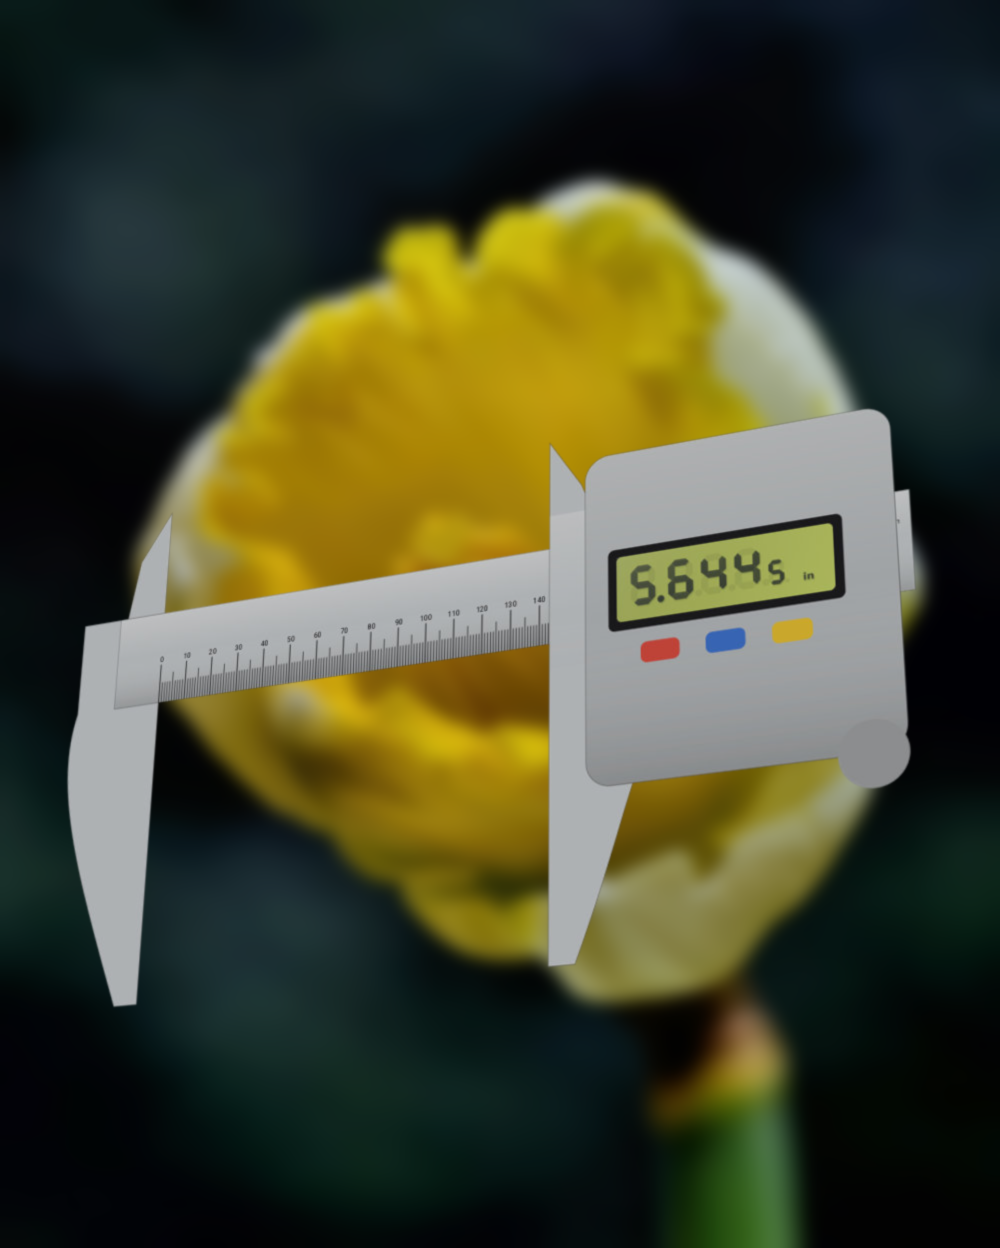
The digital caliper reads 5.6445 in
